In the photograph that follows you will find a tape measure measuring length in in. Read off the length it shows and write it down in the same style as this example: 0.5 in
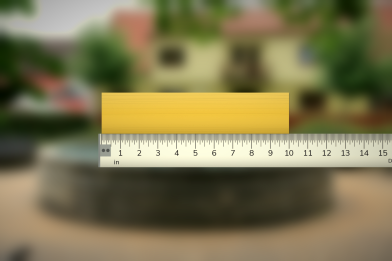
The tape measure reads 10 in
